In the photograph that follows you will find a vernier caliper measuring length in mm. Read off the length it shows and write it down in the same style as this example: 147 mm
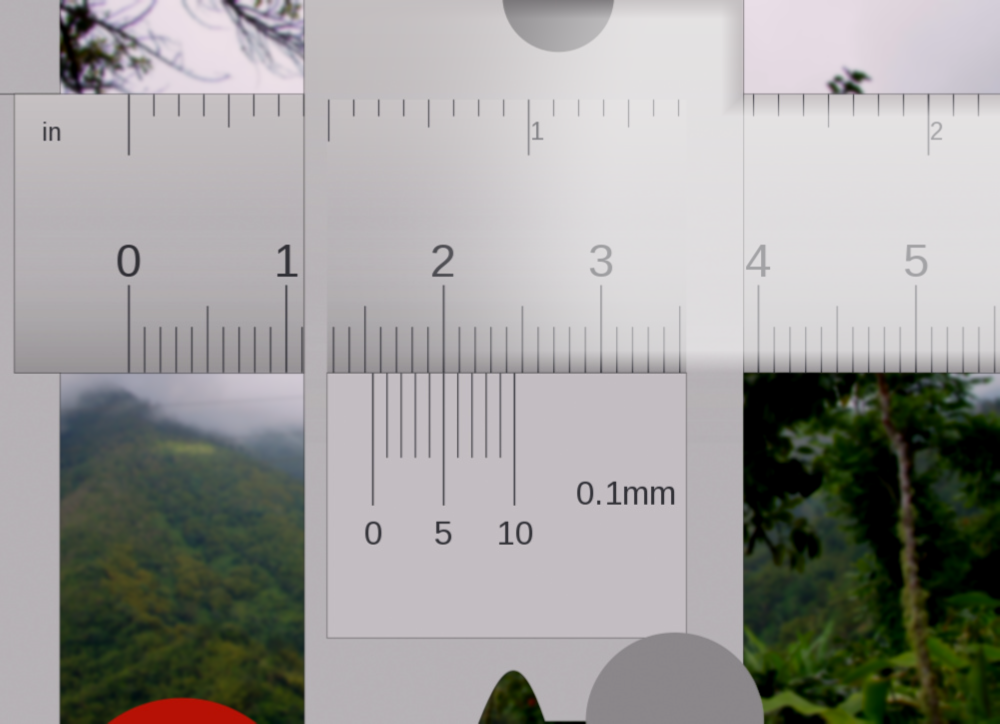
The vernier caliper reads 15.5 mm
